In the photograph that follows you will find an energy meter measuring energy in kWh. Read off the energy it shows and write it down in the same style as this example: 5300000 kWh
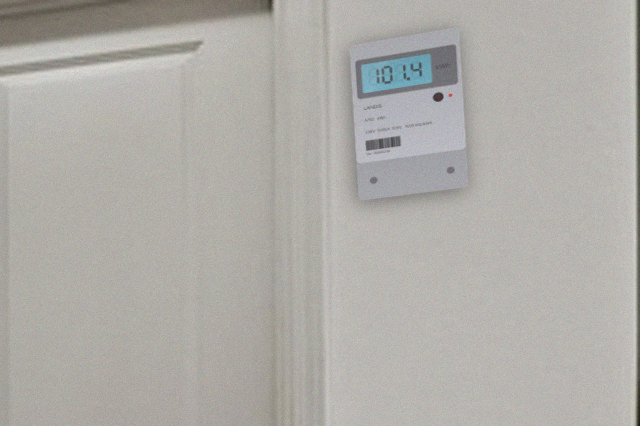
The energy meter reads 101.4 kWh
